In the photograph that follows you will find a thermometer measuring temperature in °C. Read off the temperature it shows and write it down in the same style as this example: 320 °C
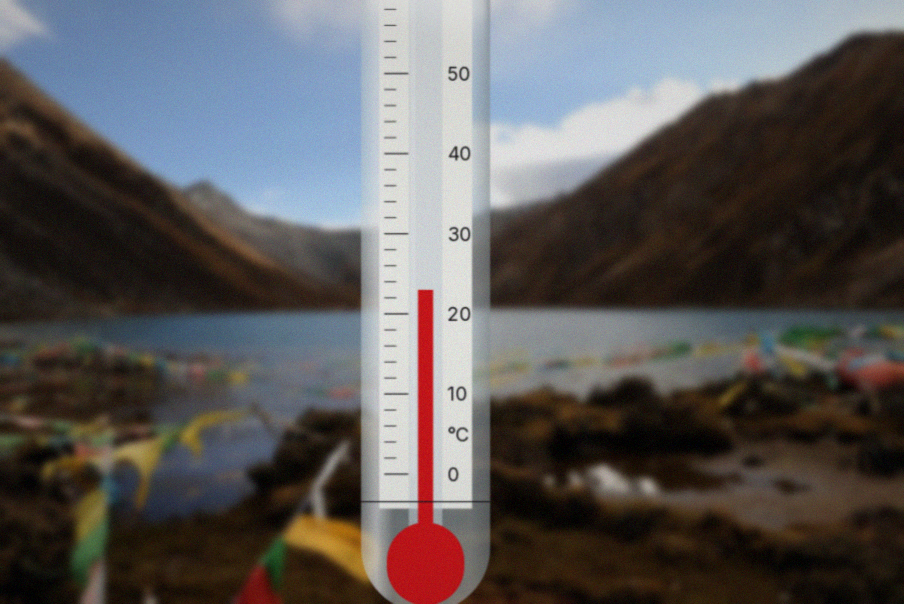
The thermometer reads 23 °C
